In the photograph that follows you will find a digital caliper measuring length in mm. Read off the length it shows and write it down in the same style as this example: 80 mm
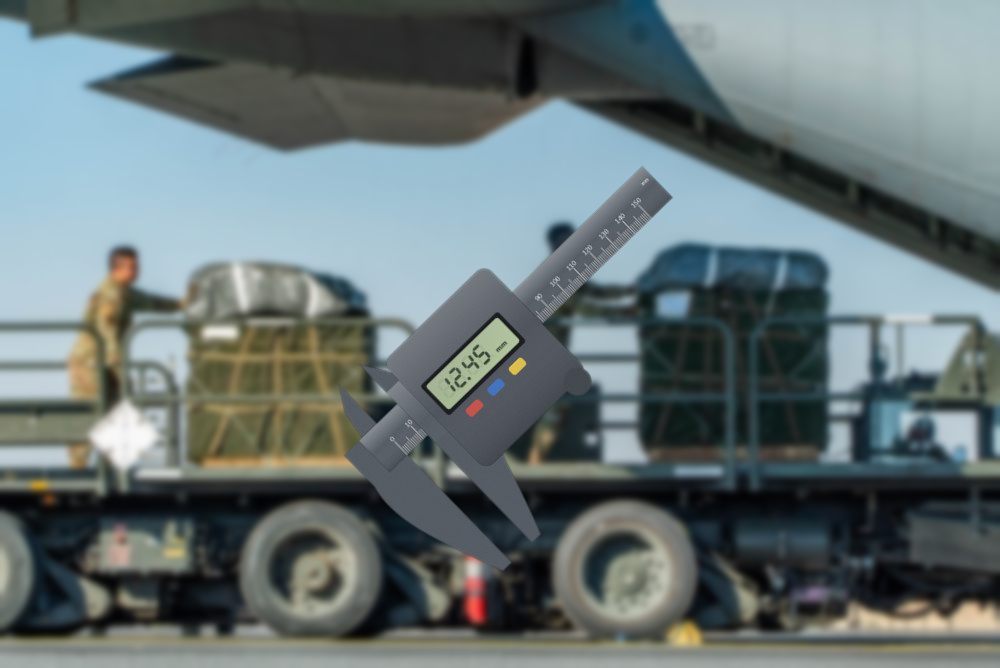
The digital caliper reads 12.45 mm
